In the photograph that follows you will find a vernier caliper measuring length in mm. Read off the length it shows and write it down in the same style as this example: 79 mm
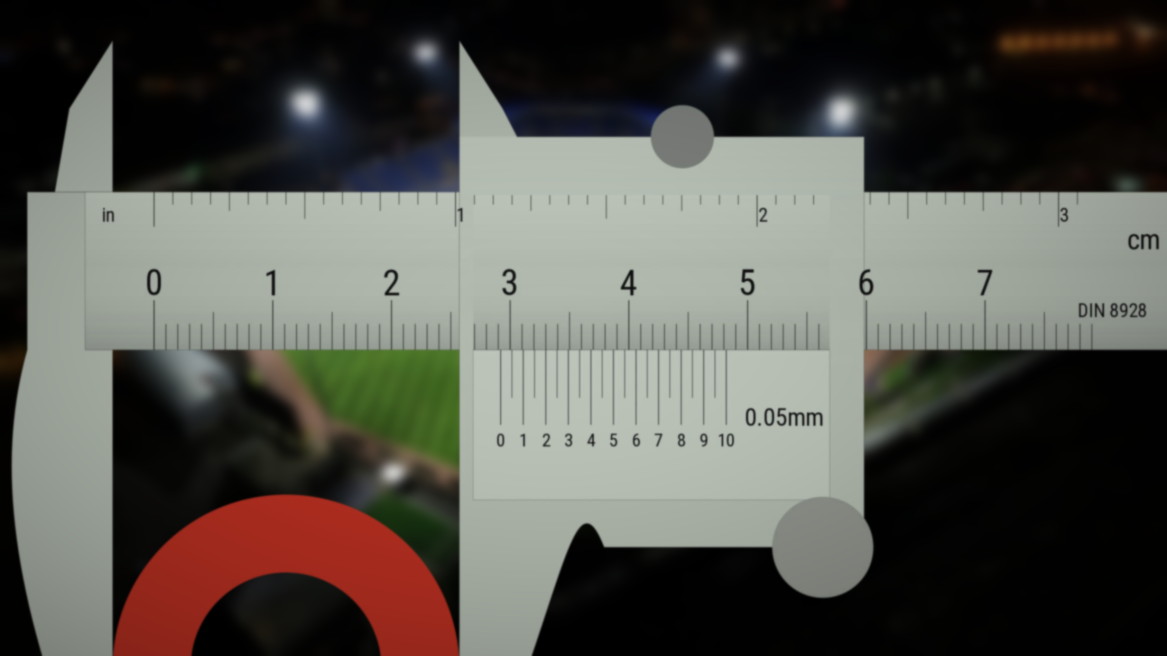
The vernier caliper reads 29.2 mm
